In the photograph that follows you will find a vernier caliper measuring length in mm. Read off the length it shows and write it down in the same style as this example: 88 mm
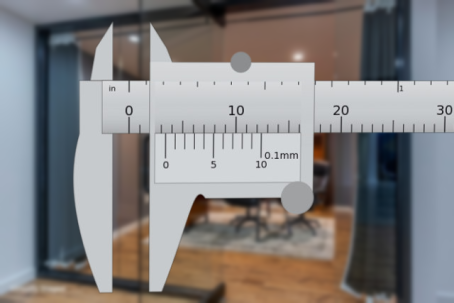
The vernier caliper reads 3.4 mm
